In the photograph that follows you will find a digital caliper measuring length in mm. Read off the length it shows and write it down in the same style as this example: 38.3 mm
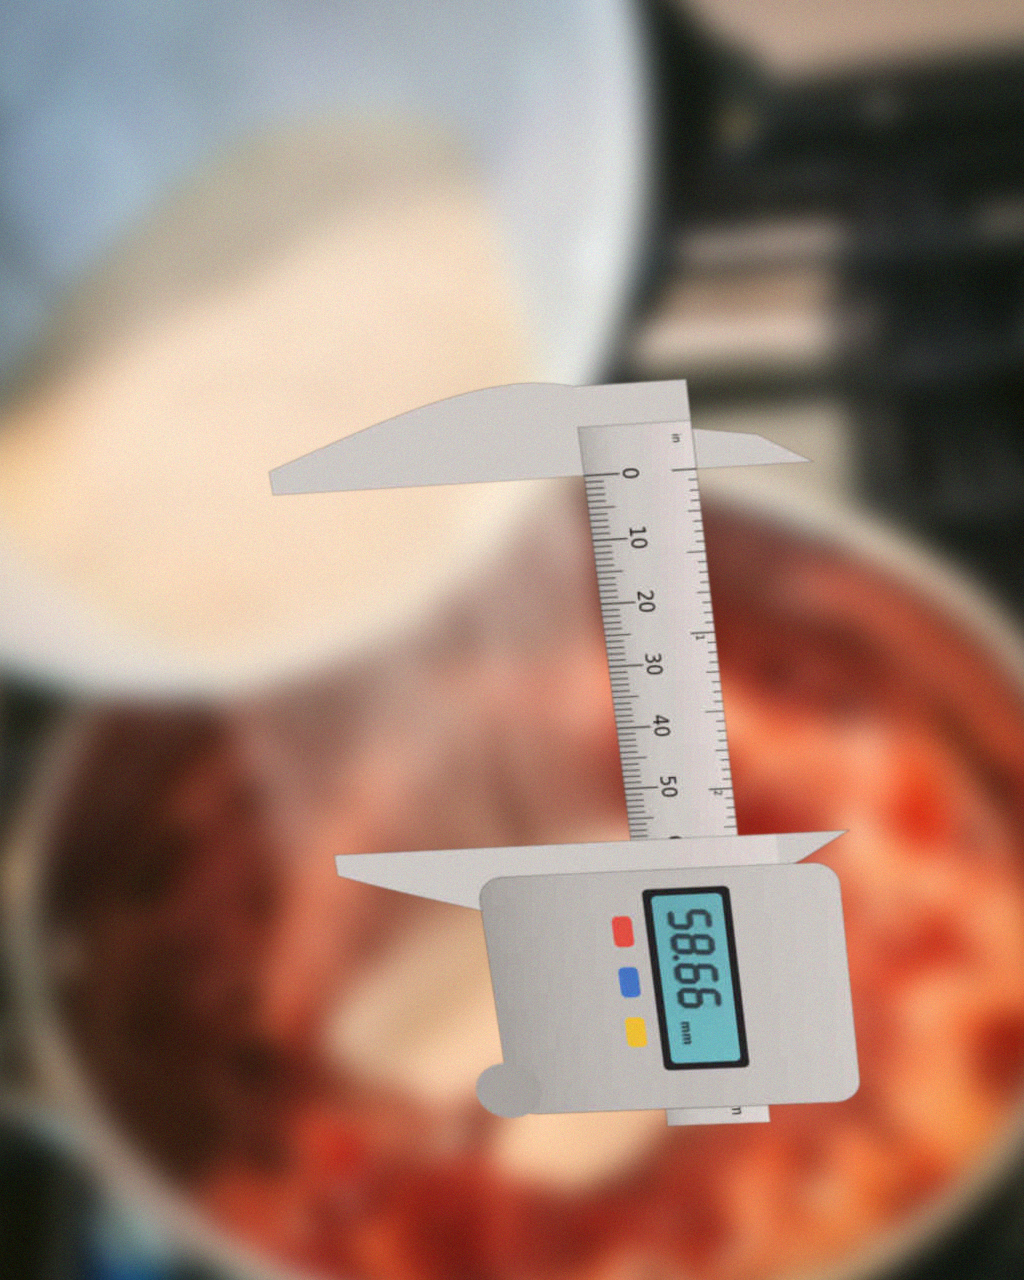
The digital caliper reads 58.66 mm
